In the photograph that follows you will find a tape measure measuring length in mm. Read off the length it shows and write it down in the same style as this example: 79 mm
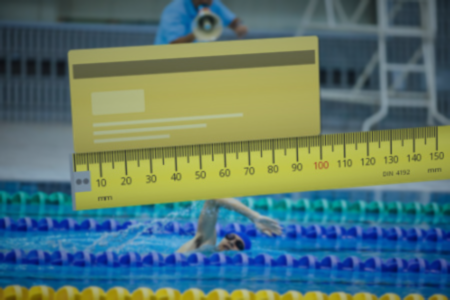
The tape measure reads 100 mm
